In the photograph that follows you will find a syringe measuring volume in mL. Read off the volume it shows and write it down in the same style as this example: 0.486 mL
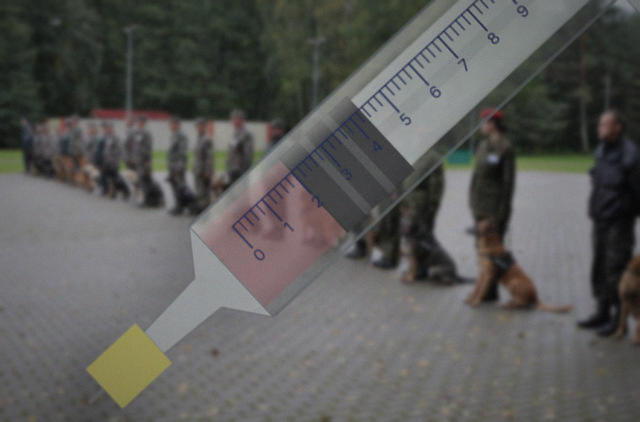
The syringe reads 2 mL
